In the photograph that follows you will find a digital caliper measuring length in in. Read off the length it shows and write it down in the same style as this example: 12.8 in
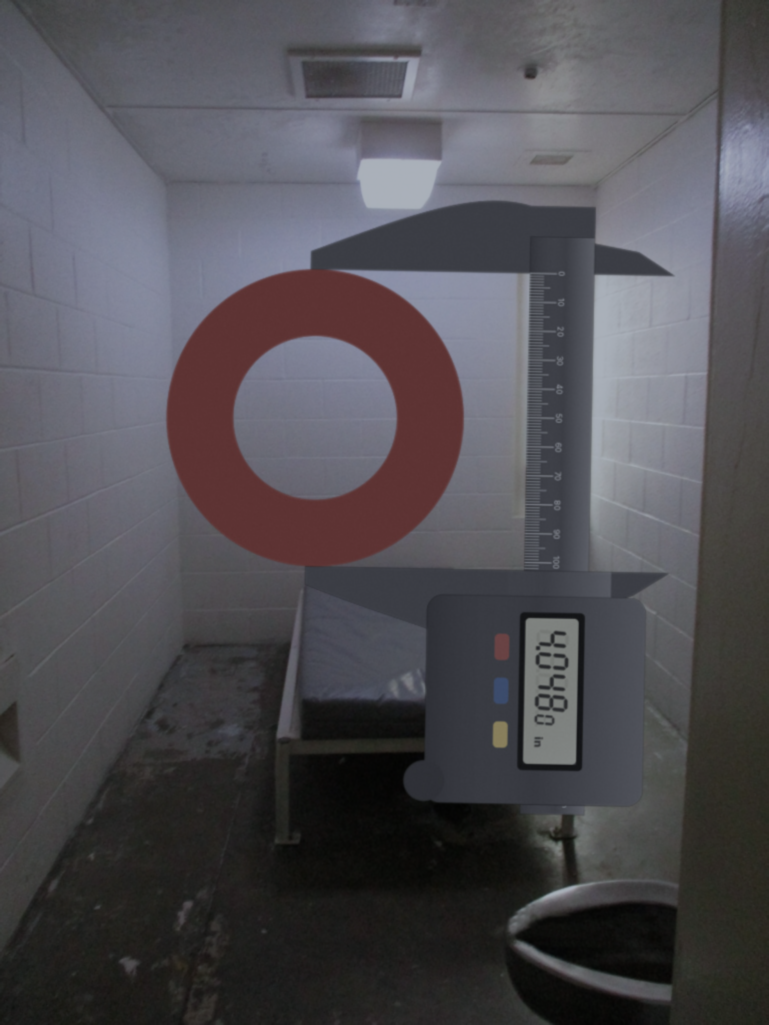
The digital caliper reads 4.0480 in
